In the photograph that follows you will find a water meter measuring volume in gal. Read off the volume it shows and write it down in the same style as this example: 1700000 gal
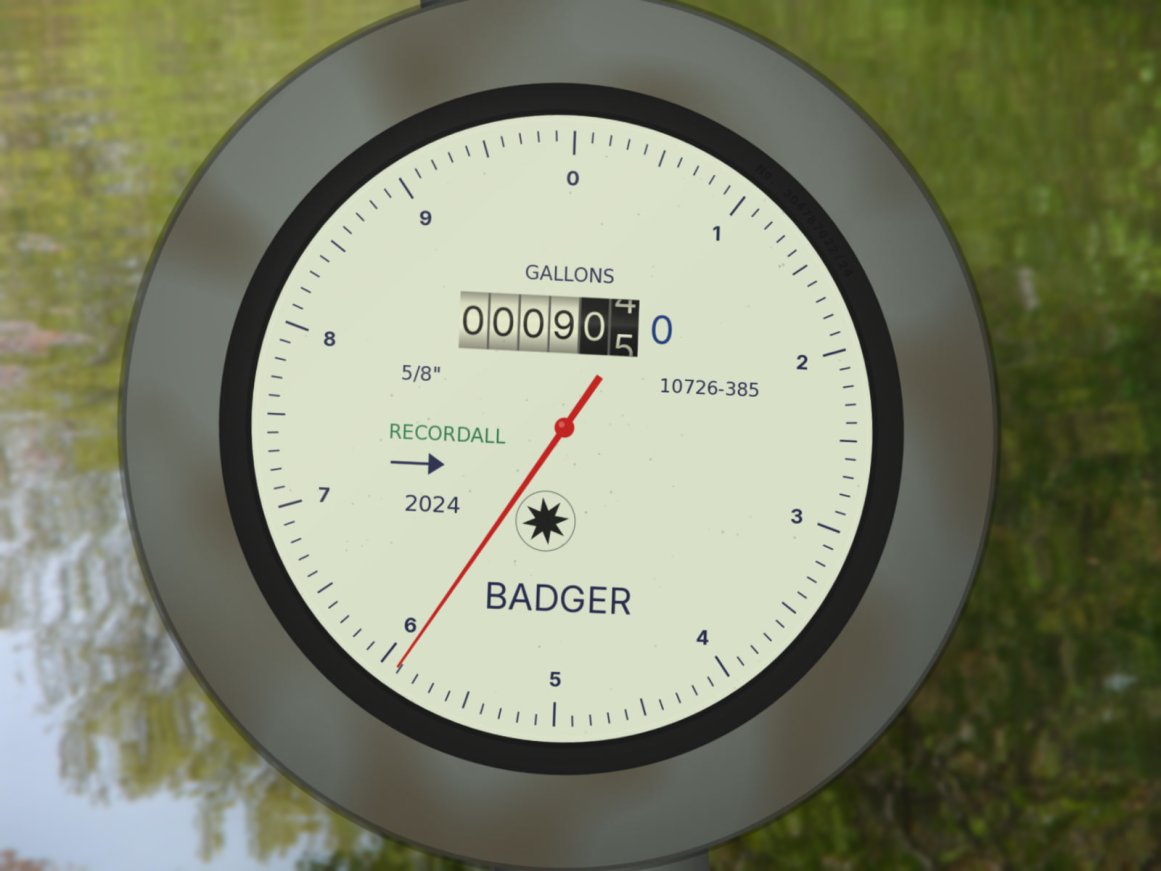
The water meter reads 9045.9 gal
